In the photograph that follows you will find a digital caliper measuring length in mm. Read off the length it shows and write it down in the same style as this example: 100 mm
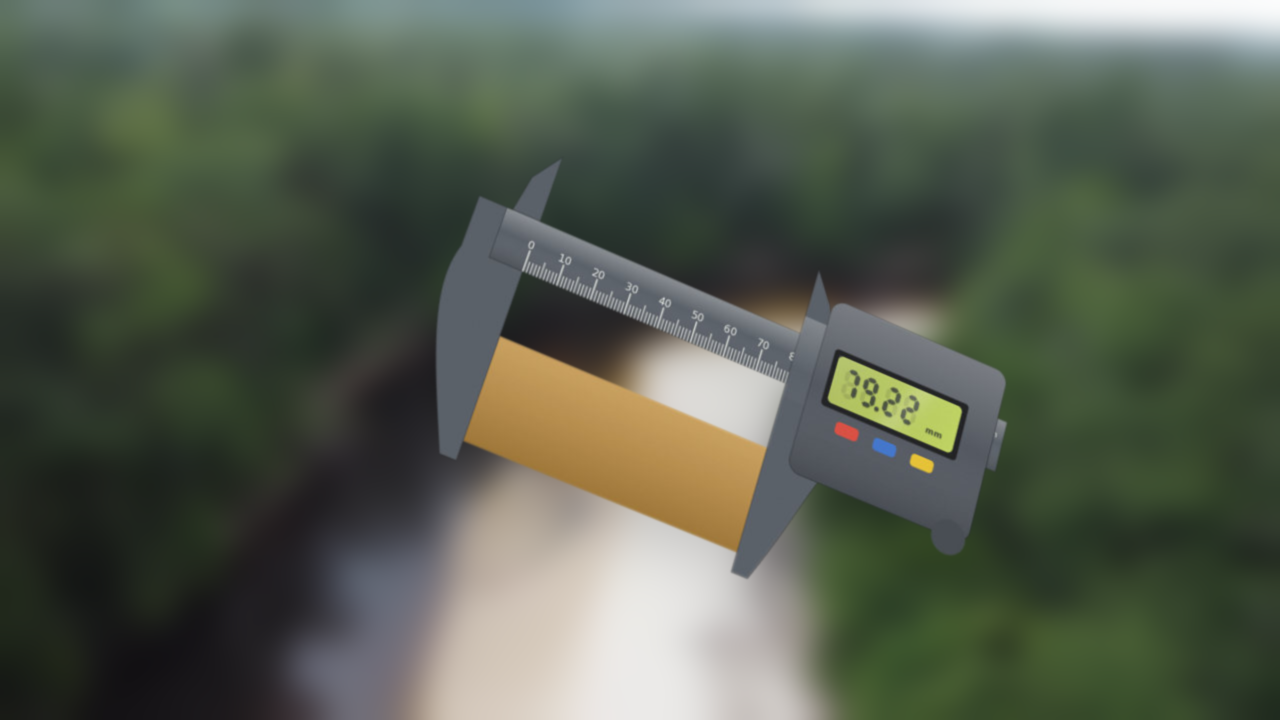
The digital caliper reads 79.22 mm
